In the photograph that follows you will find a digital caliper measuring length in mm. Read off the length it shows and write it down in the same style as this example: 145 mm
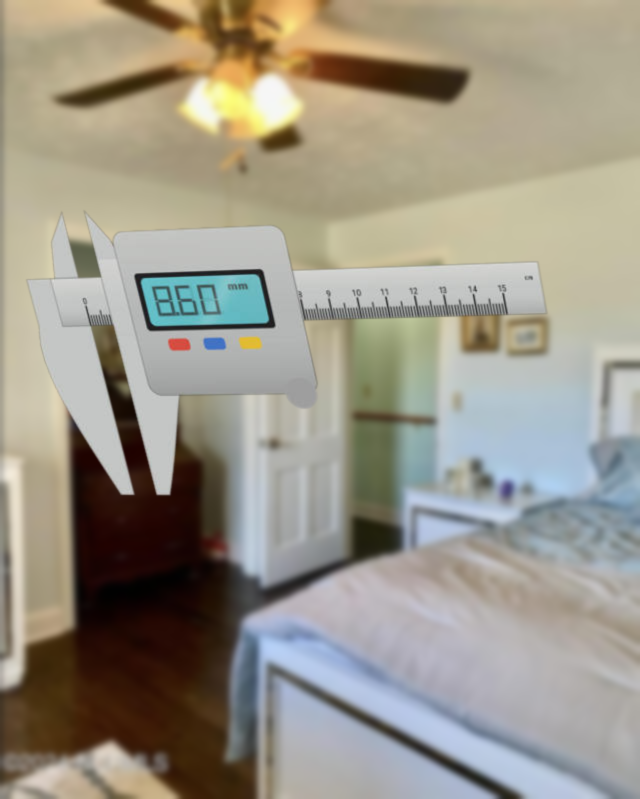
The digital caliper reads 8.60 mm
